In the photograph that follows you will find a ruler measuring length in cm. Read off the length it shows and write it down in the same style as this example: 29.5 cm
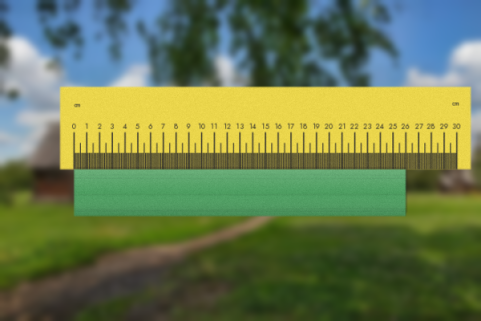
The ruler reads 26 cm
